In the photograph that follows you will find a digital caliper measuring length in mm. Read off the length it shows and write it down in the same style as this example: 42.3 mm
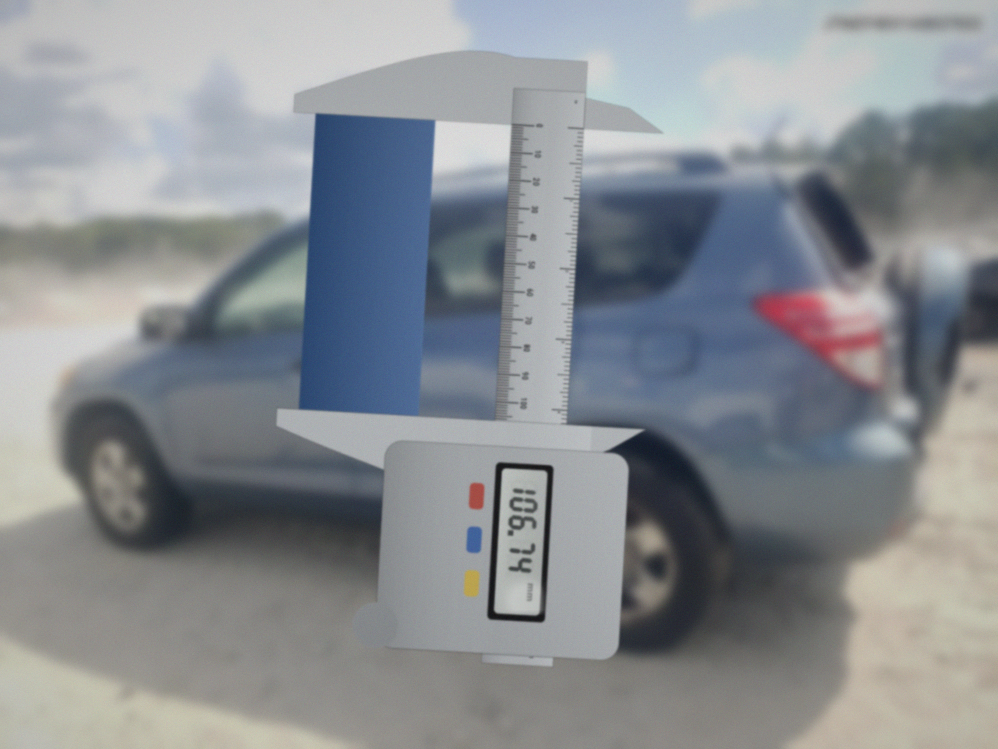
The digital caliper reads 106.74 mm
